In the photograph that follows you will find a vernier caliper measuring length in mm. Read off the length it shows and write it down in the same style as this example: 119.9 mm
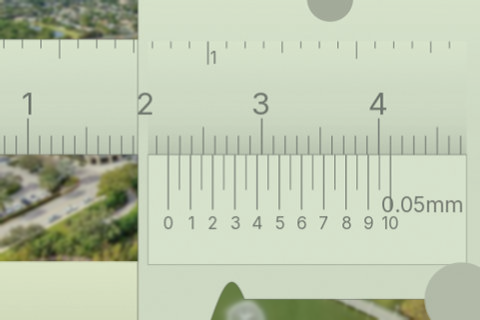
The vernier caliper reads 22.0 mm
